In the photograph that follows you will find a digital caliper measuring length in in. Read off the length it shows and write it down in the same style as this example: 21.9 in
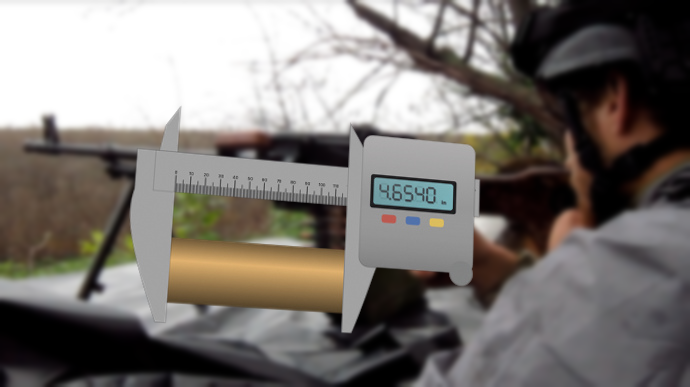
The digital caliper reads 4.6540 in
